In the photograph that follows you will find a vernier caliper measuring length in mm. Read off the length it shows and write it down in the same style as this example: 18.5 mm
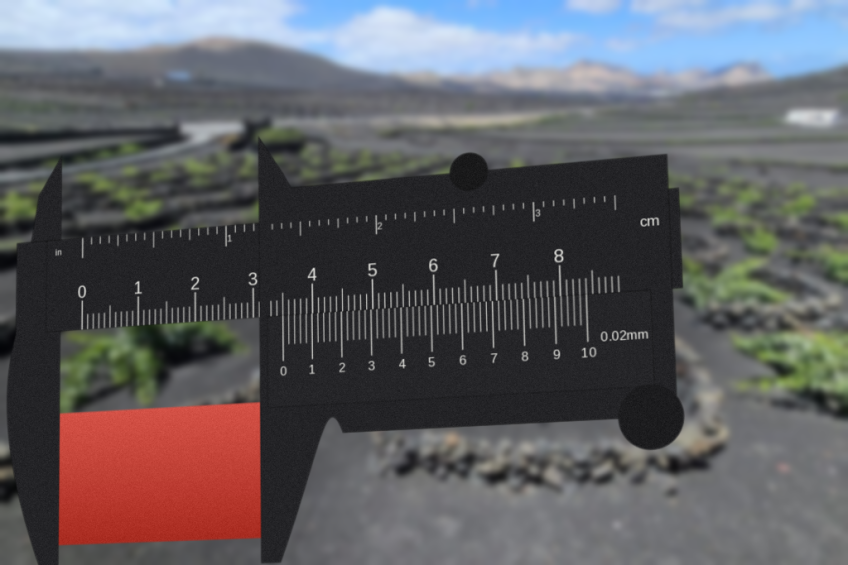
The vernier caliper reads 35.0 mm
